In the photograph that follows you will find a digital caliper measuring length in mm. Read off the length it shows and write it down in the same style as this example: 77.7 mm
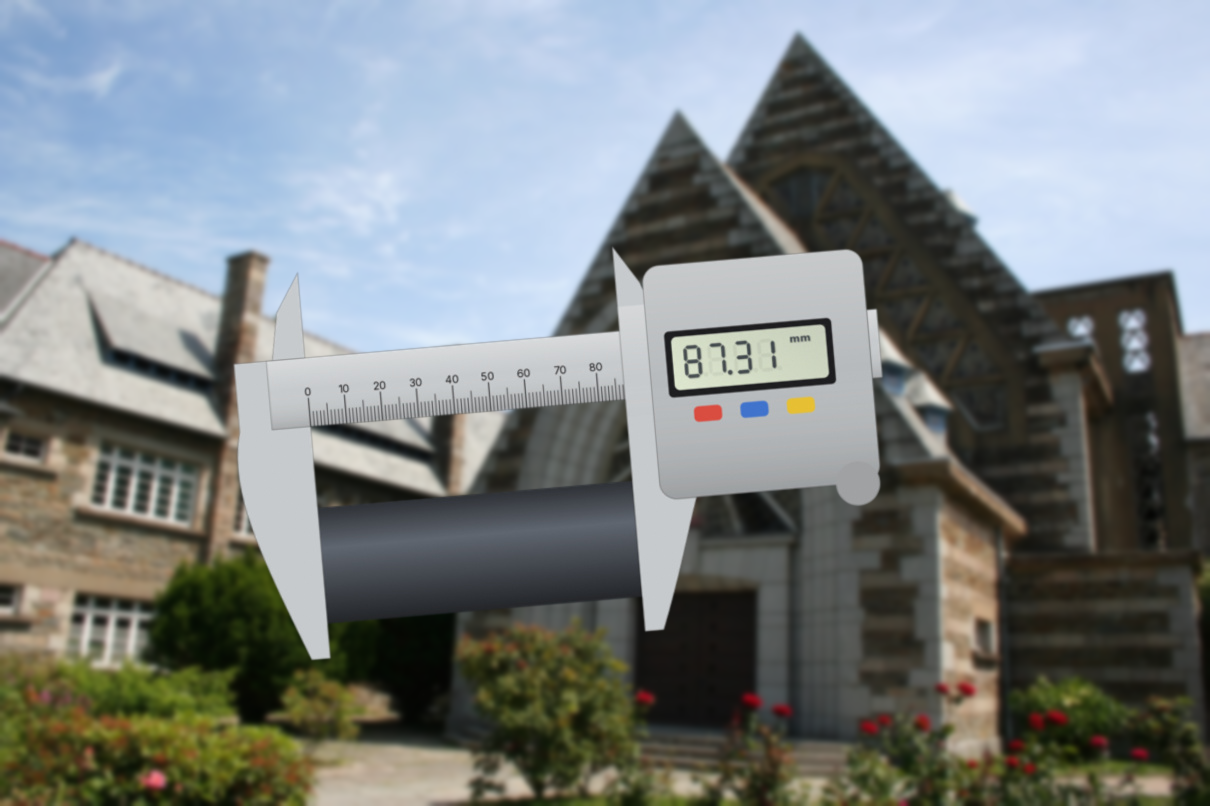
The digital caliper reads 87.31 mm
